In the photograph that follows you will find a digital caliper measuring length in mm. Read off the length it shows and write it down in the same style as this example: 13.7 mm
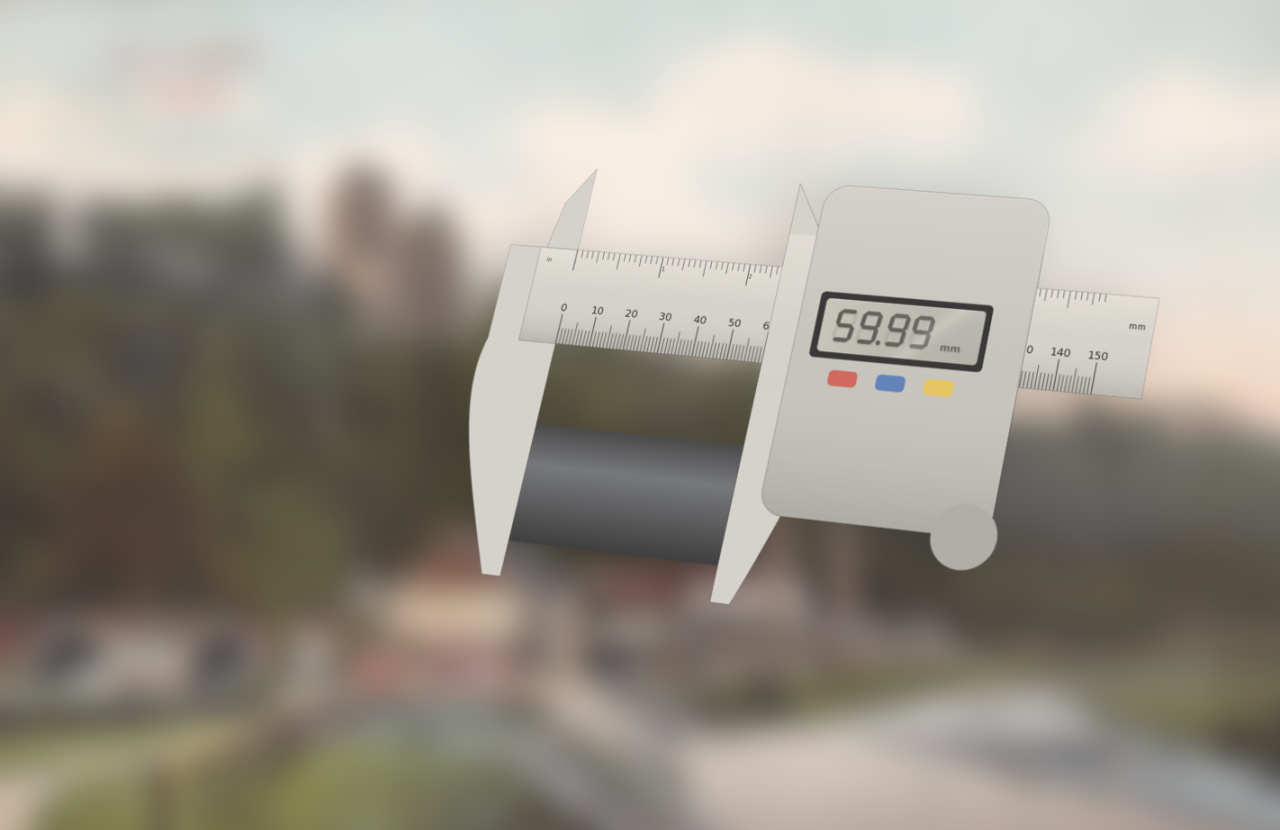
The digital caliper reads 59.99 mm
